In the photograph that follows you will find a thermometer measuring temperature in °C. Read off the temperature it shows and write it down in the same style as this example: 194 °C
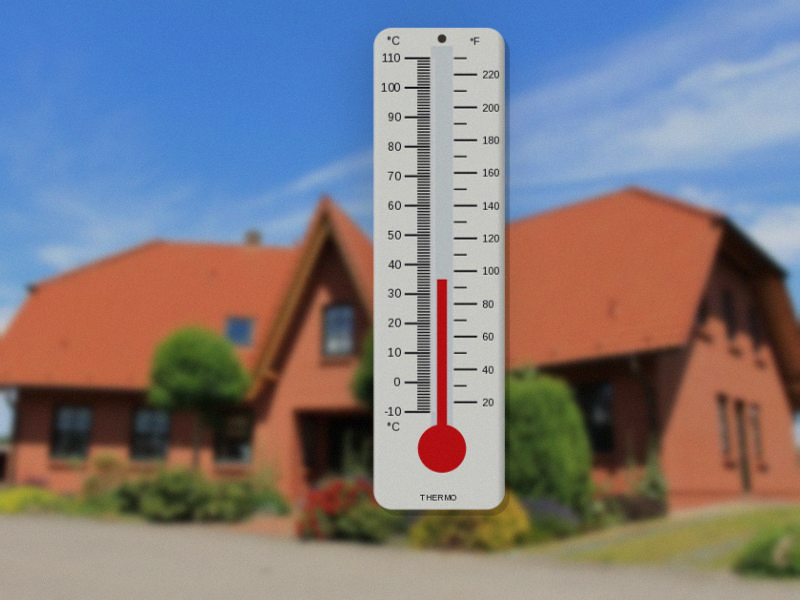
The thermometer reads 35 °C
